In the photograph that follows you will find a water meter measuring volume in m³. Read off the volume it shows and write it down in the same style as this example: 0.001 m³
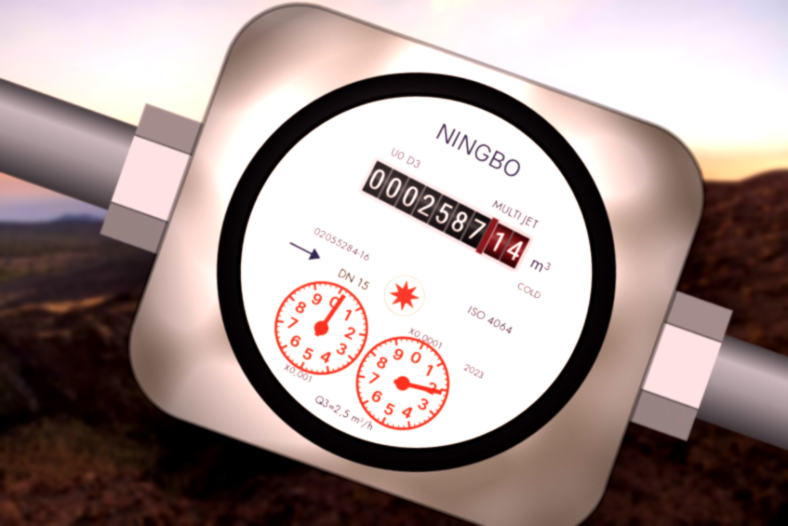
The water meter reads 2587.1402 m³
